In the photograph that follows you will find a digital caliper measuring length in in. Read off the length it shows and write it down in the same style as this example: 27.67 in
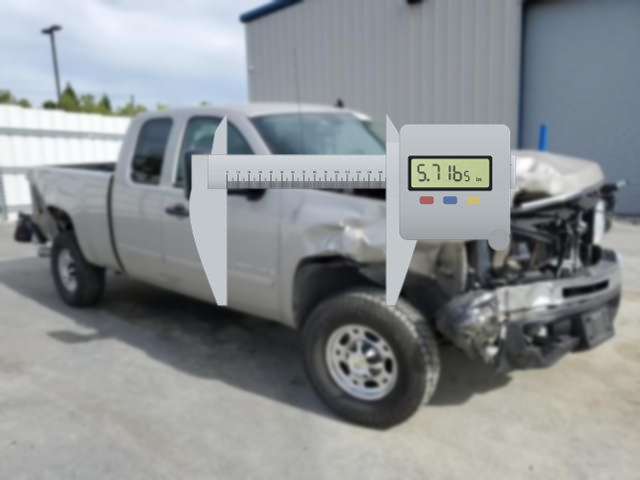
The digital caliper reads 5.7165 in
